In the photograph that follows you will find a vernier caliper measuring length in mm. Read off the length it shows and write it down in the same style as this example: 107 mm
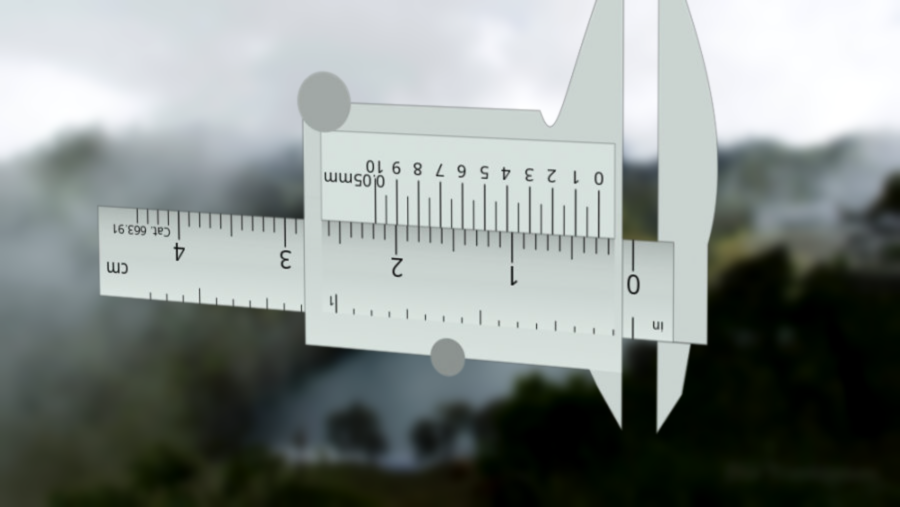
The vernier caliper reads 2.8 mm
